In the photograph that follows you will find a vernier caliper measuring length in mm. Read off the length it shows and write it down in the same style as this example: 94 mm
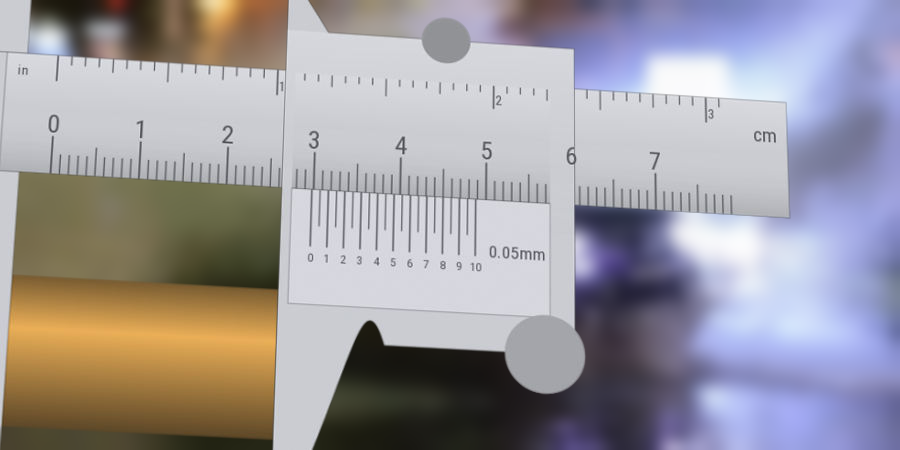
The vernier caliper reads 29.8 mm
